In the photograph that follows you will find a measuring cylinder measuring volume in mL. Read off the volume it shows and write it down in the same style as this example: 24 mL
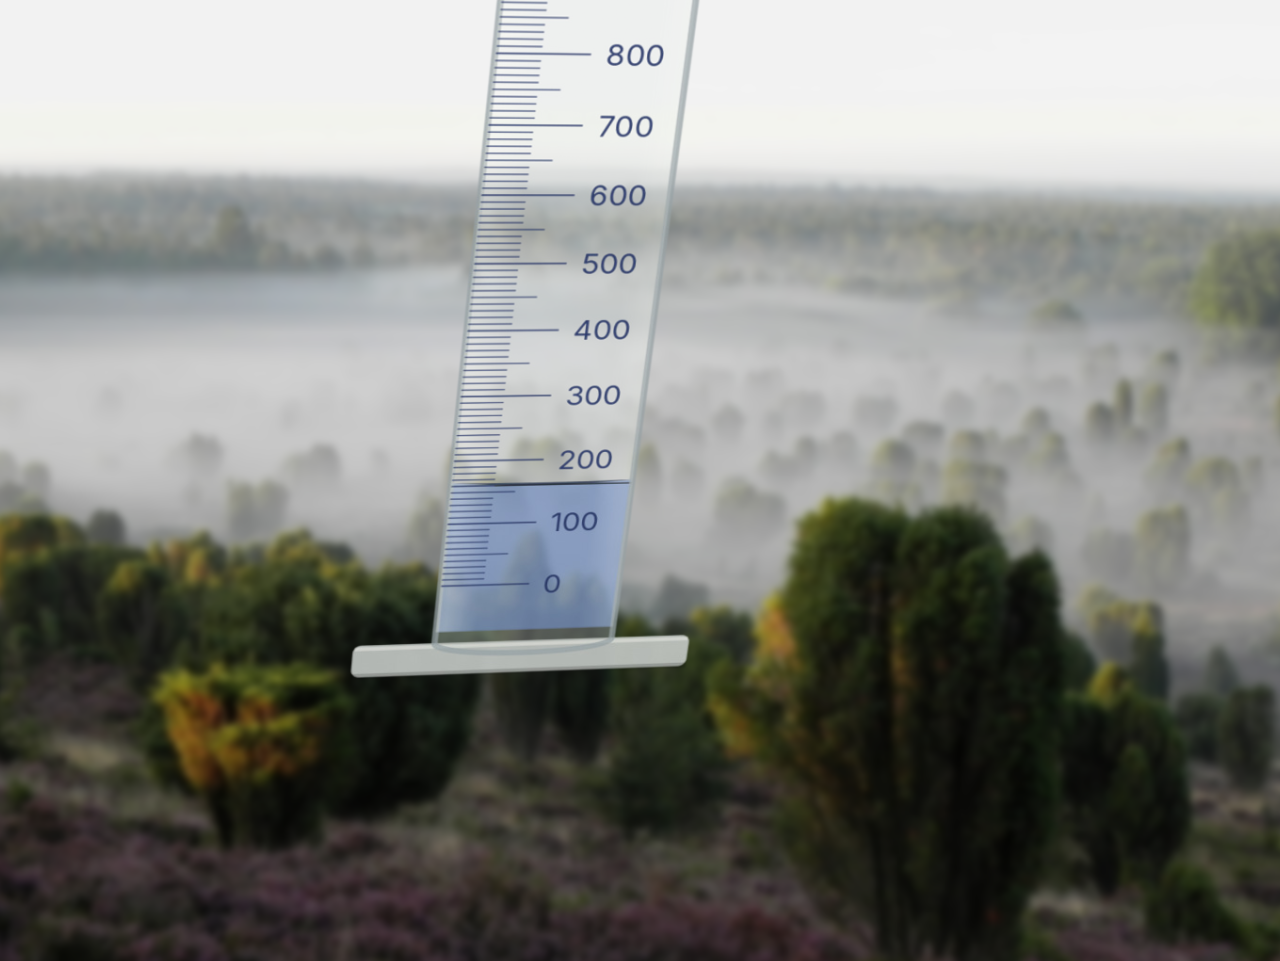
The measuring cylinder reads 160 mL
